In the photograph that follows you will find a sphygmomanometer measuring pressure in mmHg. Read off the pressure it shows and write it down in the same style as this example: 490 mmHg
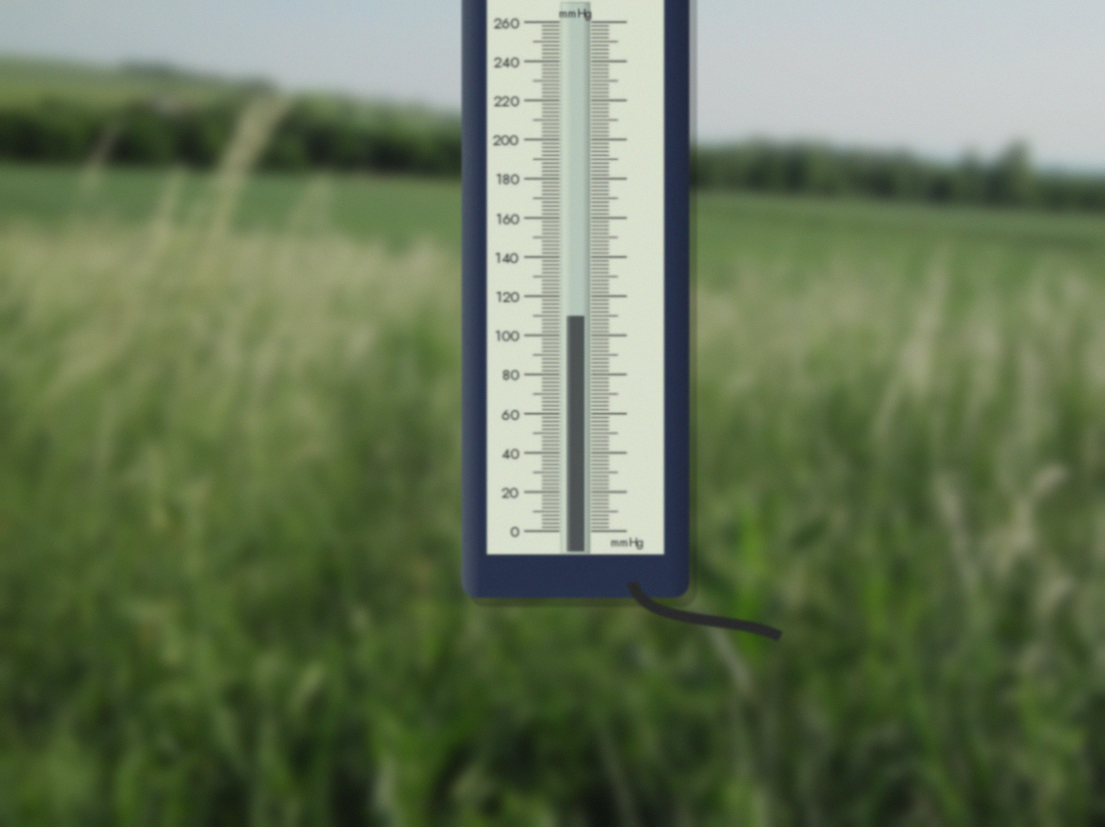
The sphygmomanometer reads 110 mmHg
